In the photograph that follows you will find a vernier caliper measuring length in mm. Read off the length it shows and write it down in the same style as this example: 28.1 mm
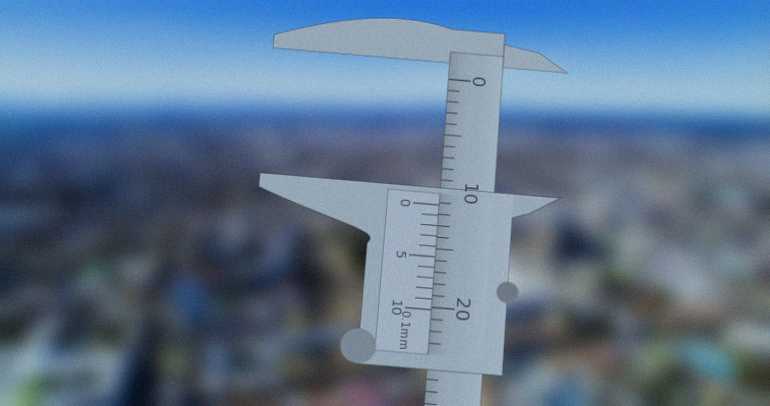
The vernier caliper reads 11.2 mm
